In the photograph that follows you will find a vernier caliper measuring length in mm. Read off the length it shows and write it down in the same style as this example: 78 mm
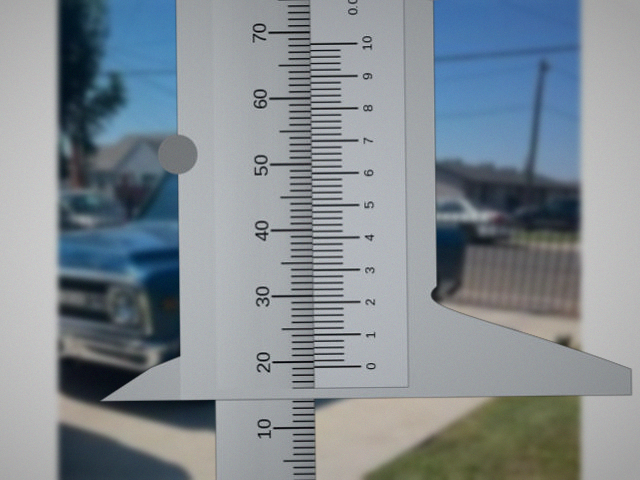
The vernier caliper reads 19.2 mm
